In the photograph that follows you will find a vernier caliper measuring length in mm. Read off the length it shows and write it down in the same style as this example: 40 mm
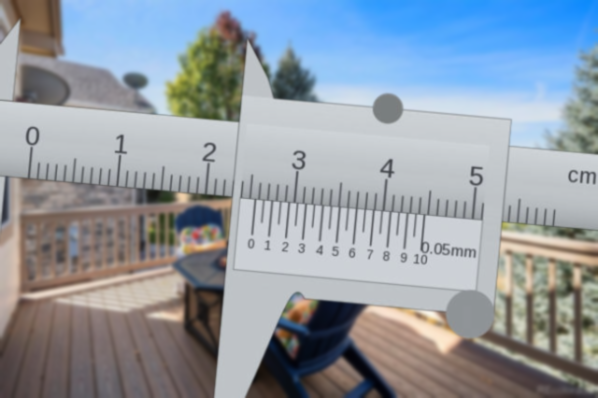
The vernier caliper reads 25.6 mm
